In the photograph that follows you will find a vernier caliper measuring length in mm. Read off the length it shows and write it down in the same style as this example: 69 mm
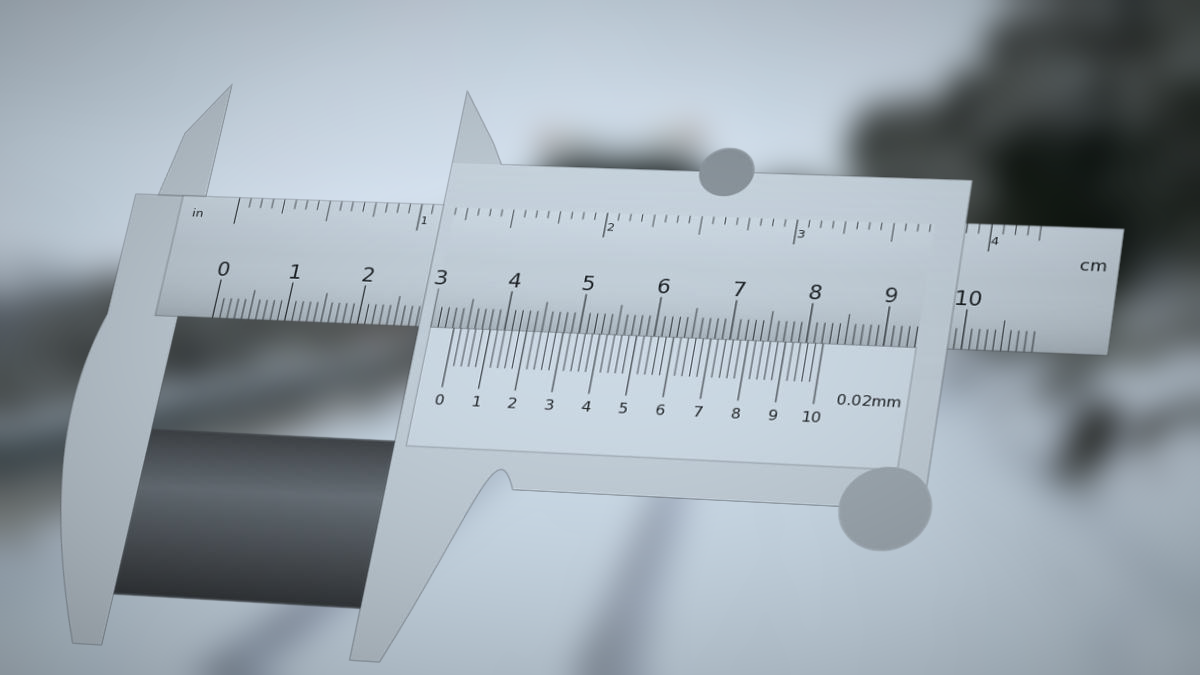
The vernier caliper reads 33.2 mm
